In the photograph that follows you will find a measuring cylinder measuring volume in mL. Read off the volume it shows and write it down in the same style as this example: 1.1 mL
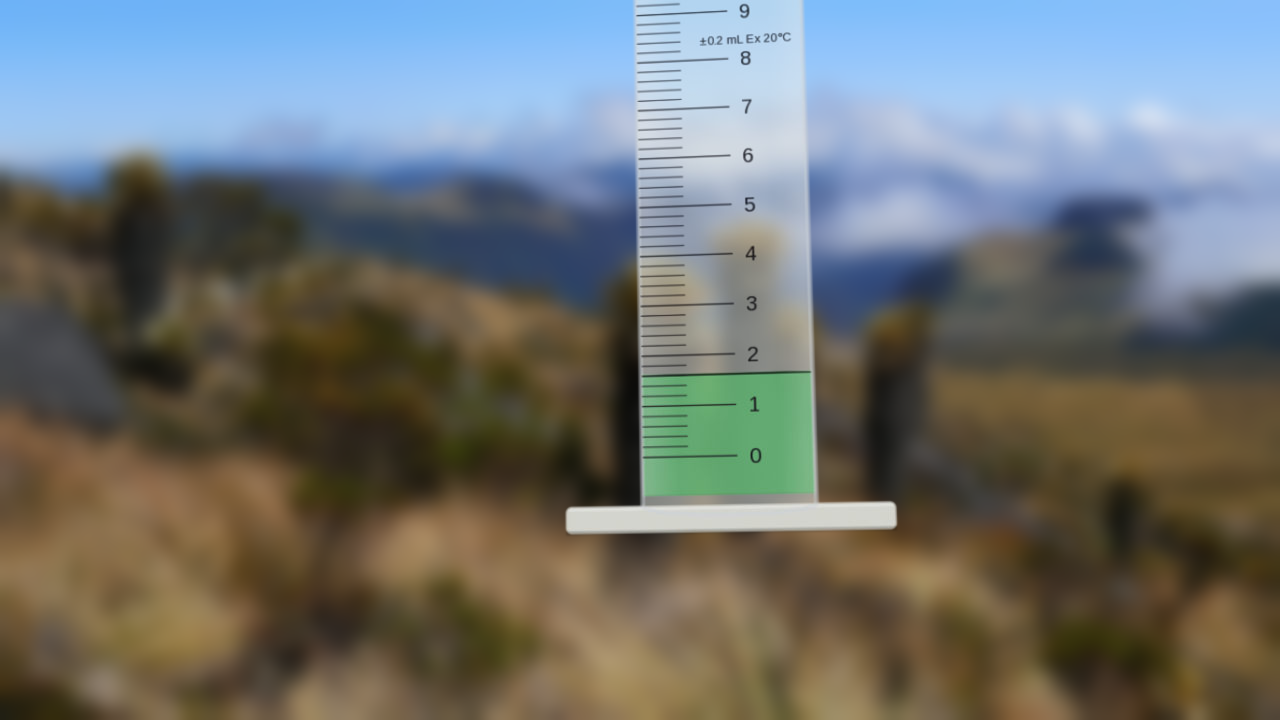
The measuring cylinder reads 1.6 mL
